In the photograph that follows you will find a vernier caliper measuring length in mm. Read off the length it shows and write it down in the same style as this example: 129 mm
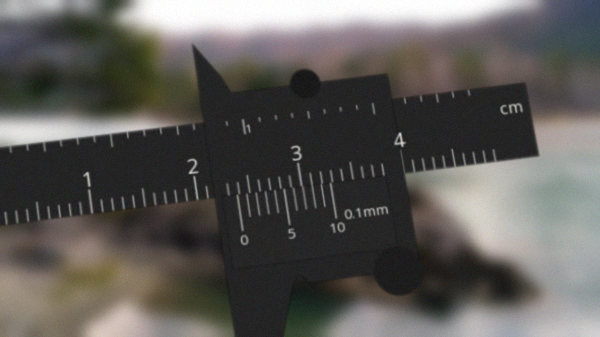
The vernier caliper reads 23.8 mm
